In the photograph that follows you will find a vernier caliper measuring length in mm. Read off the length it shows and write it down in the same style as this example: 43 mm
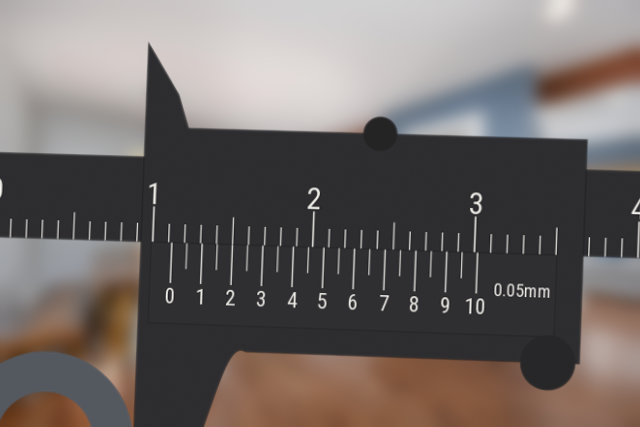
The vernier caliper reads 11.2 mm
